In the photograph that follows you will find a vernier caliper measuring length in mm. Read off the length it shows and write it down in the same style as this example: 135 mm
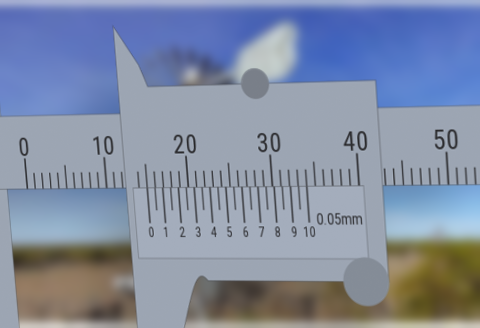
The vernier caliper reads 15.0 mm
